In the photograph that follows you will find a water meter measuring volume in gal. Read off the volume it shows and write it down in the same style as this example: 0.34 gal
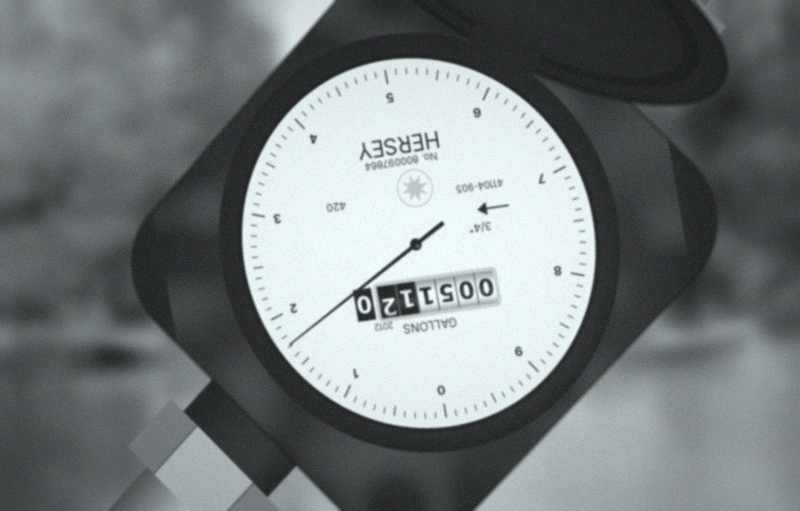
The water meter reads 51121.7 gal
